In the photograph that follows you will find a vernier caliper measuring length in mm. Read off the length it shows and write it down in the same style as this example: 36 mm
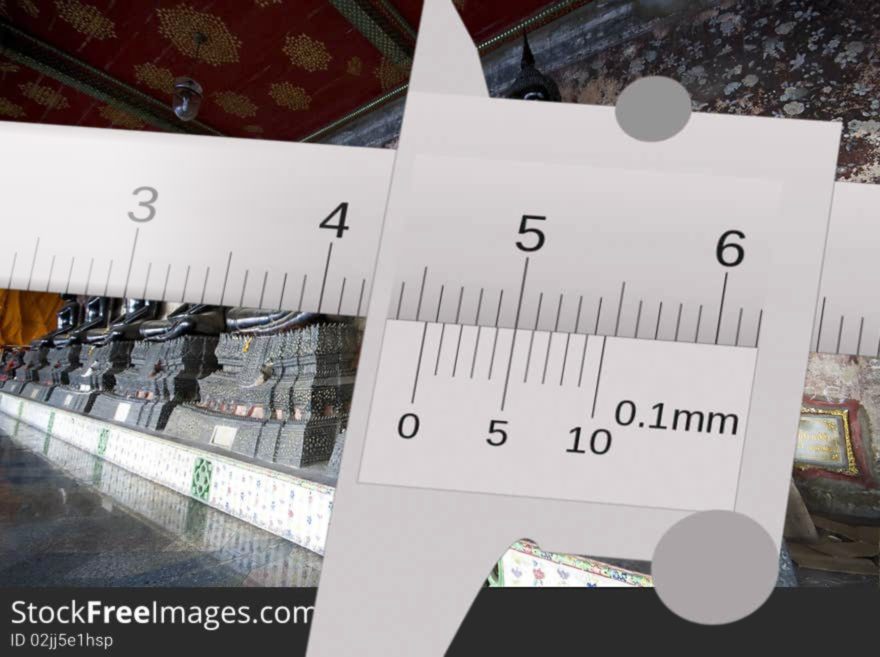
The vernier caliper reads 45.5 mm
